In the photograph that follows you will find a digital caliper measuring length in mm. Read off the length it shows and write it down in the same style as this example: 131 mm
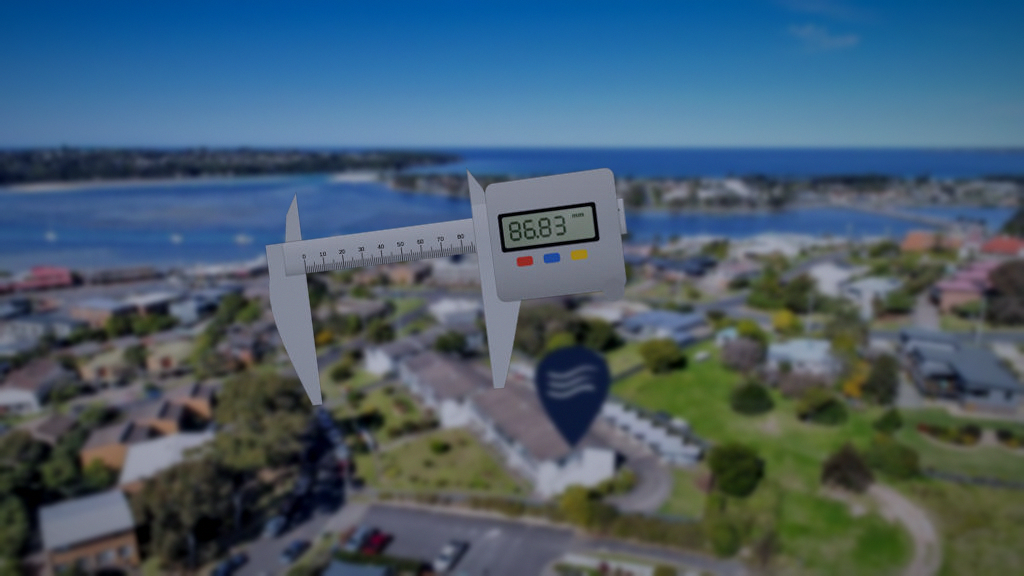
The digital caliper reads 86.83 mm
